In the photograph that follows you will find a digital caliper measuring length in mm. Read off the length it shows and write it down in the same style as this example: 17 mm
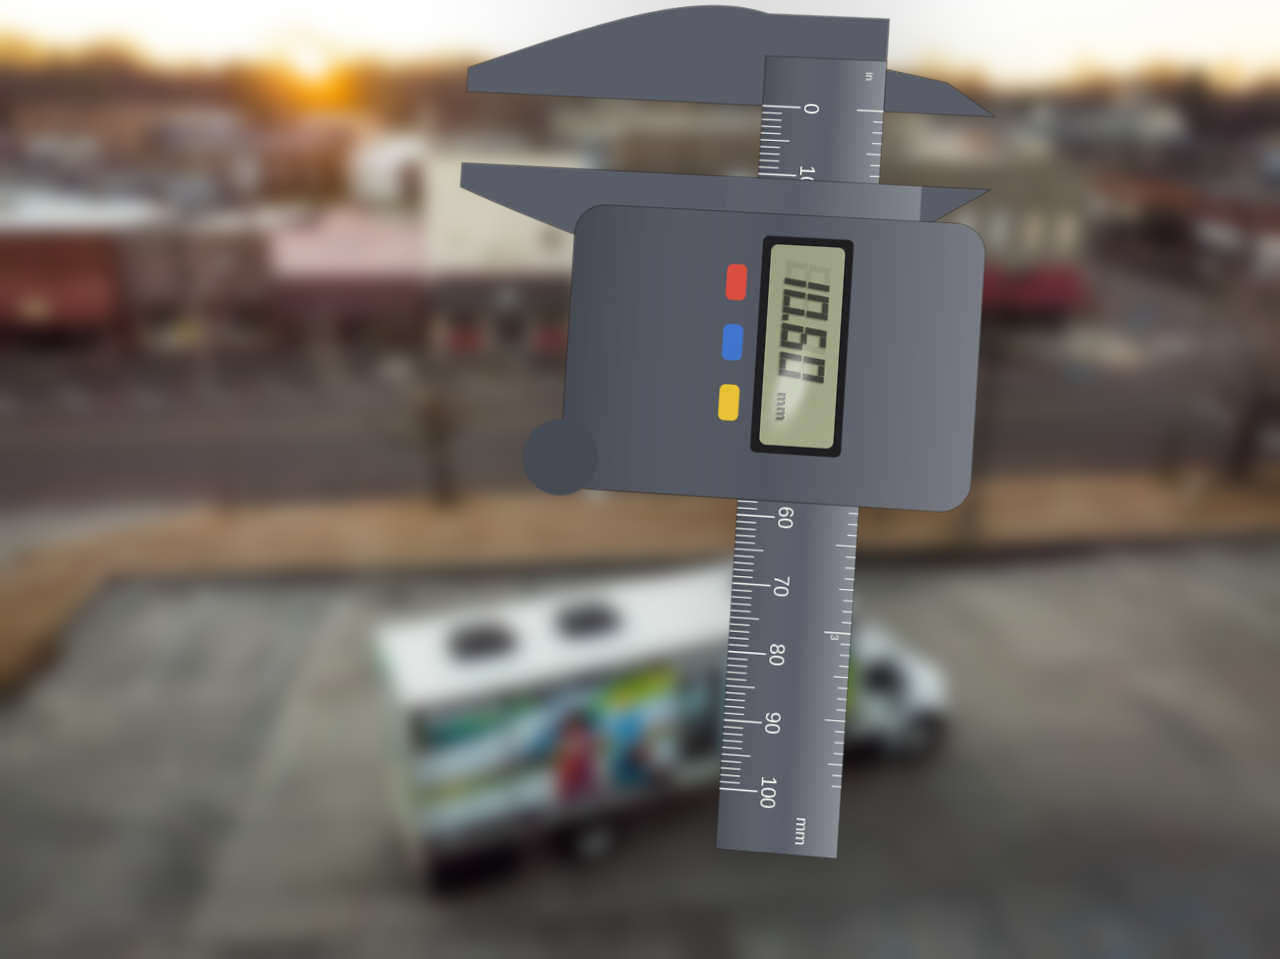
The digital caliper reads 10.60 mm
